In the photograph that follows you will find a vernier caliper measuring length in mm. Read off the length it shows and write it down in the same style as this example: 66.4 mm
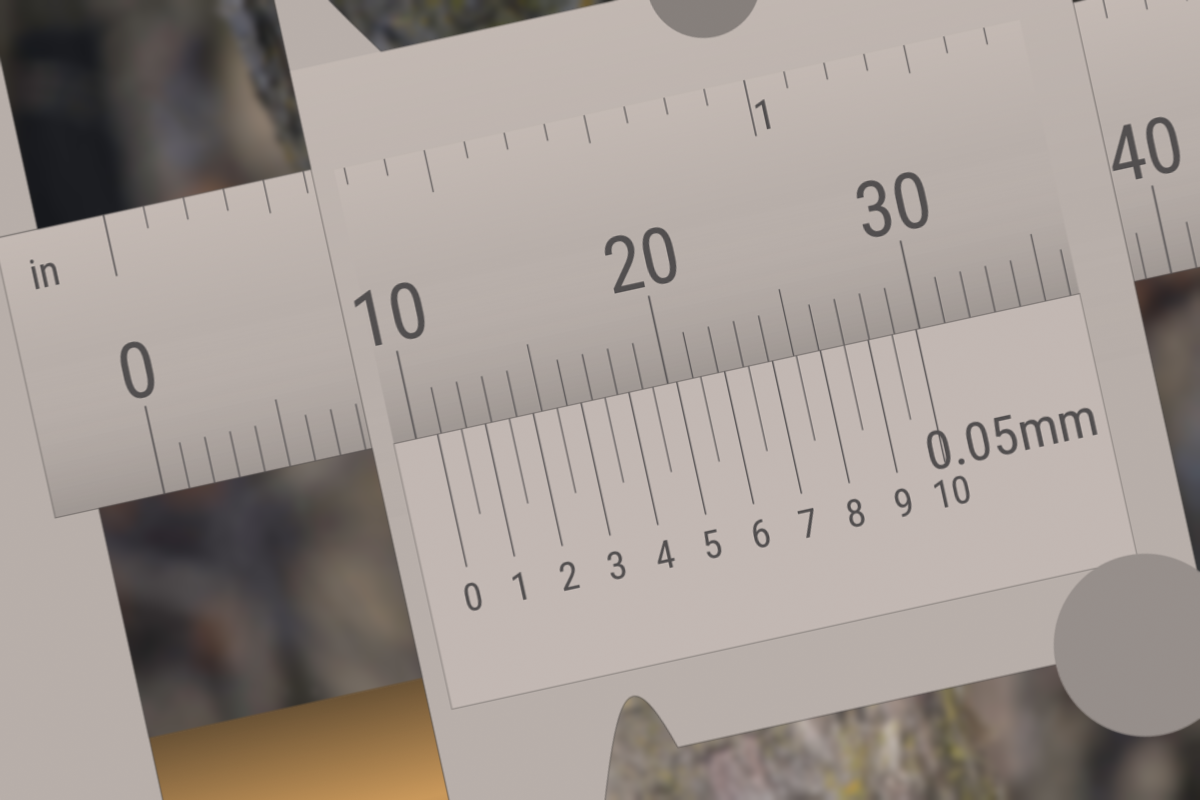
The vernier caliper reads 10.85 mm
